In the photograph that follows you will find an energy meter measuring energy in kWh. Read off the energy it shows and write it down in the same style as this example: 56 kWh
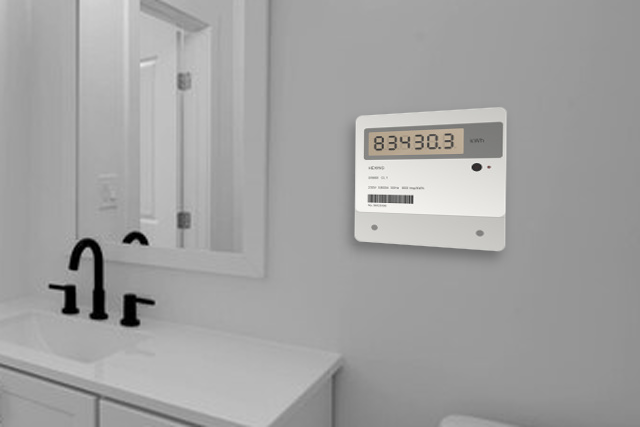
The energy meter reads 83430.3 kWh
